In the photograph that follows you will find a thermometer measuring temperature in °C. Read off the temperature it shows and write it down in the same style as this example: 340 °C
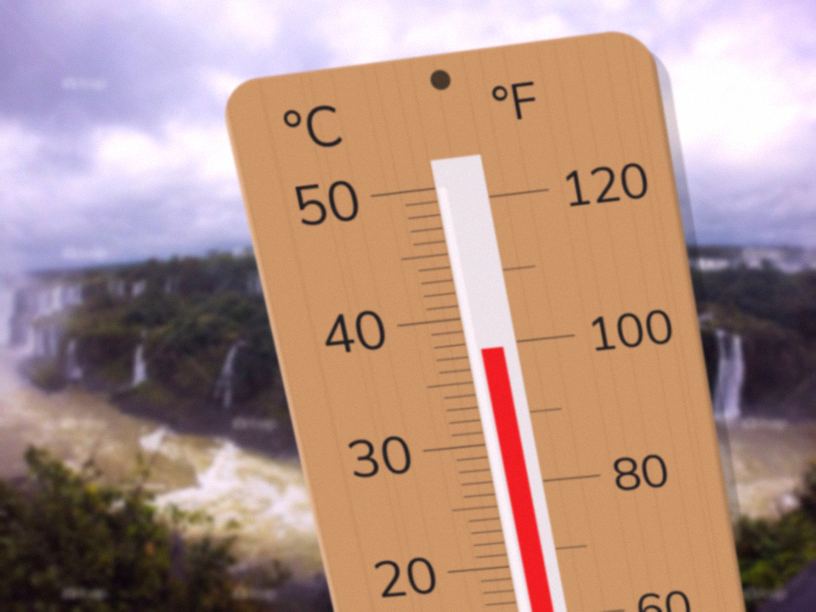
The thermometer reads 37.5 °C
